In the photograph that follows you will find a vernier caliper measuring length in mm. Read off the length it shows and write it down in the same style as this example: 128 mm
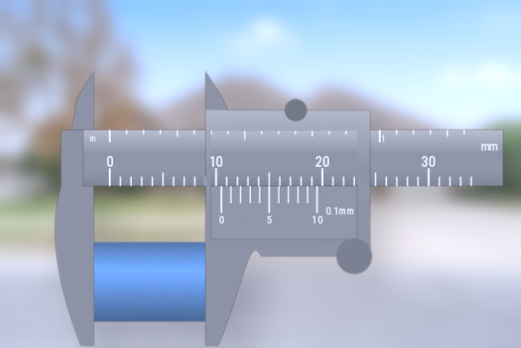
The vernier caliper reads 10.5 mm
